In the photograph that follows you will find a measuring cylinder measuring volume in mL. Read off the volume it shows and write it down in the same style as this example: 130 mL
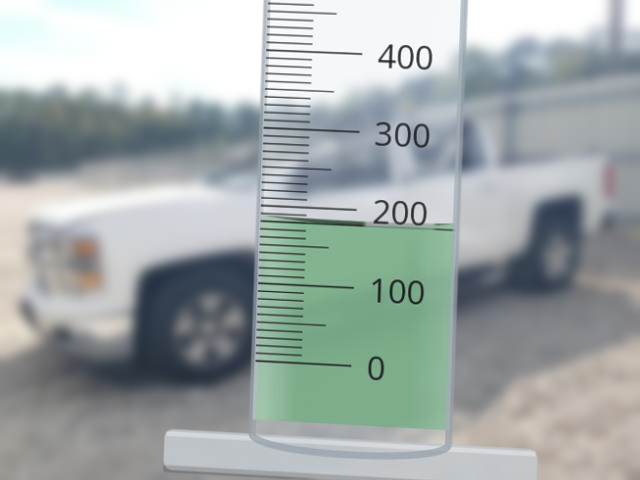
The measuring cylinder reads 180 mL
